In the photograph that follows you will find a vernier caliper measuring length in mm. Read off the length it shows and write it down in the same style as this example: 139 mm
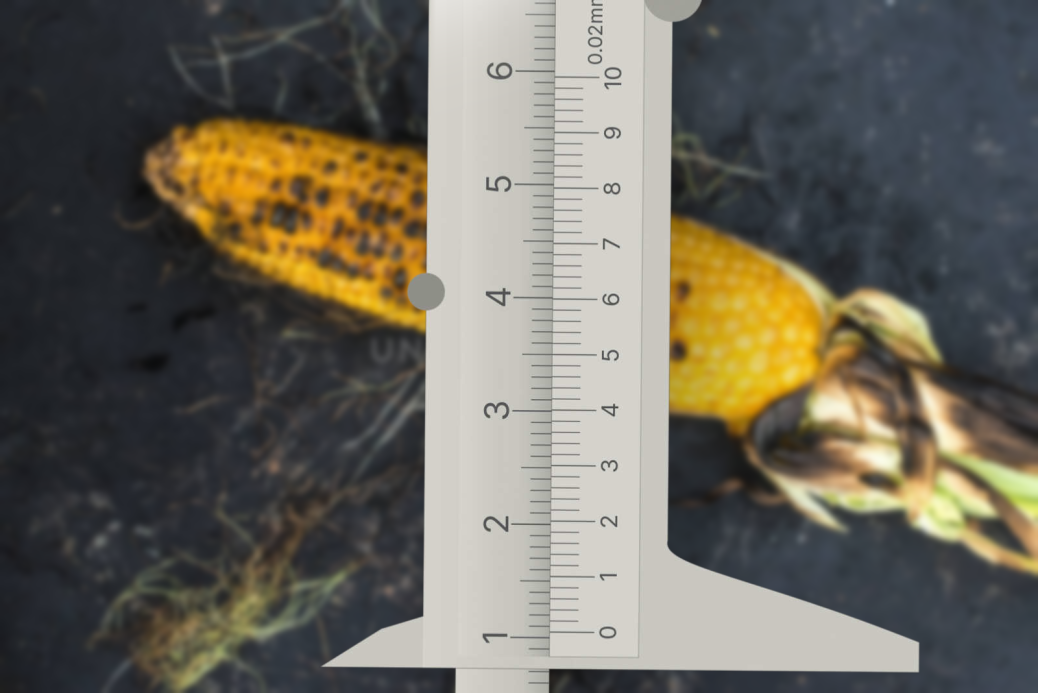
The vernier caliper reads 10.5 mm
